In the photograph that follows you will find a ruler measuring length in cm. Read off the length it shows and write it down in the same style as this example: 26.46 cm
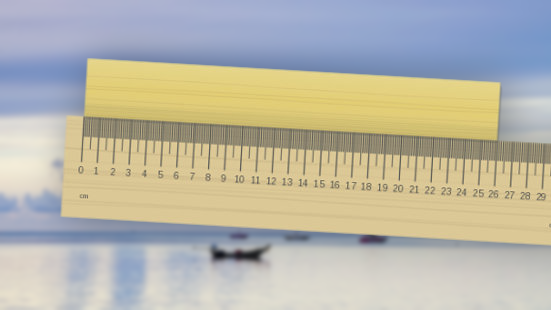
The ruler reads 26 cm
